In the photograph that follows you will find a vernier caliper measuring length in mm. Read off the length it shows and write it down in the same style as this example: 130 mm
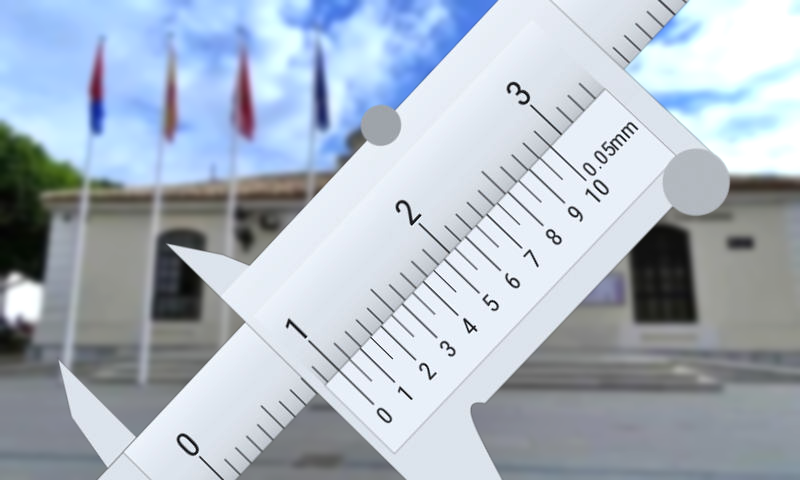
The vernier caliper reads 10.0 mm
